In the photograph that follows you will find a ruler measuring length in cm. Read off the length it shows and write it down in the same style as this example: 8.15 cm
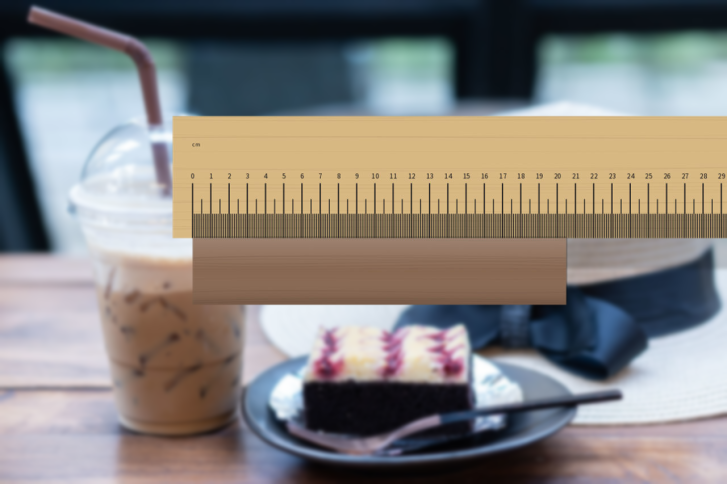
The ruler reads 20.5 cm
